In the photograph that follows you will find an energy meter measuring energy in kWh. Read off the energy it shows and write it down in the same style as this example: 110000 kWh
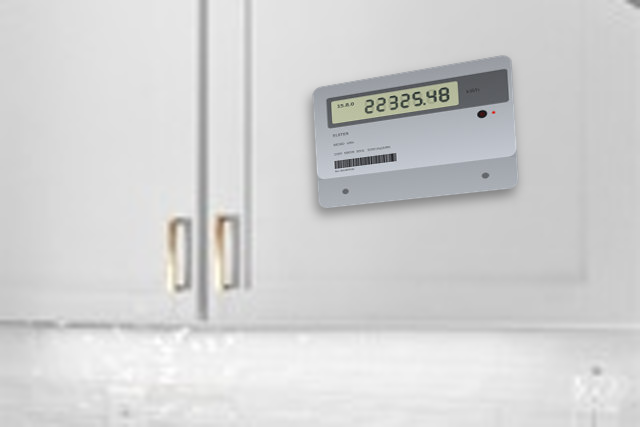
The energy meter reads 22325.48 kWh
